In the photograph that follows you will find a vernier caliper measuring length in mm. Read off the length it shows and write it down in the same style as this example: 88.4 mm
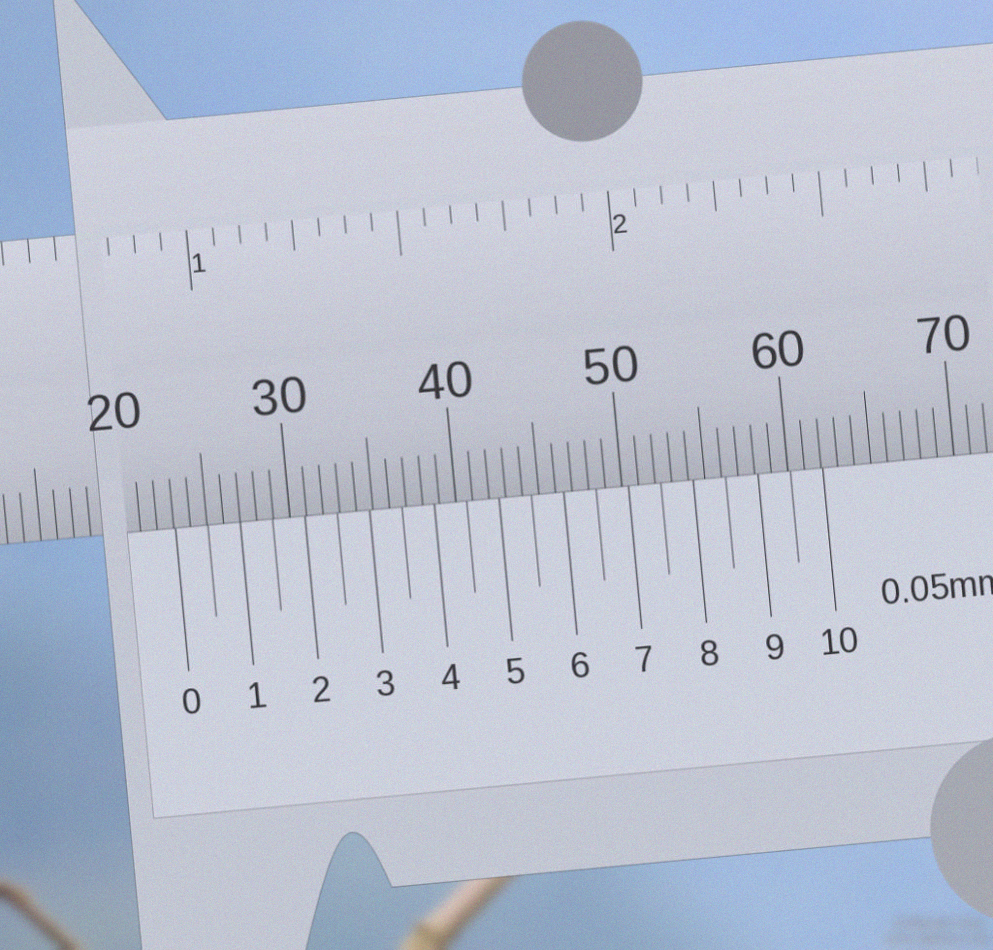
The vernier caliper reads 23.1 mm
